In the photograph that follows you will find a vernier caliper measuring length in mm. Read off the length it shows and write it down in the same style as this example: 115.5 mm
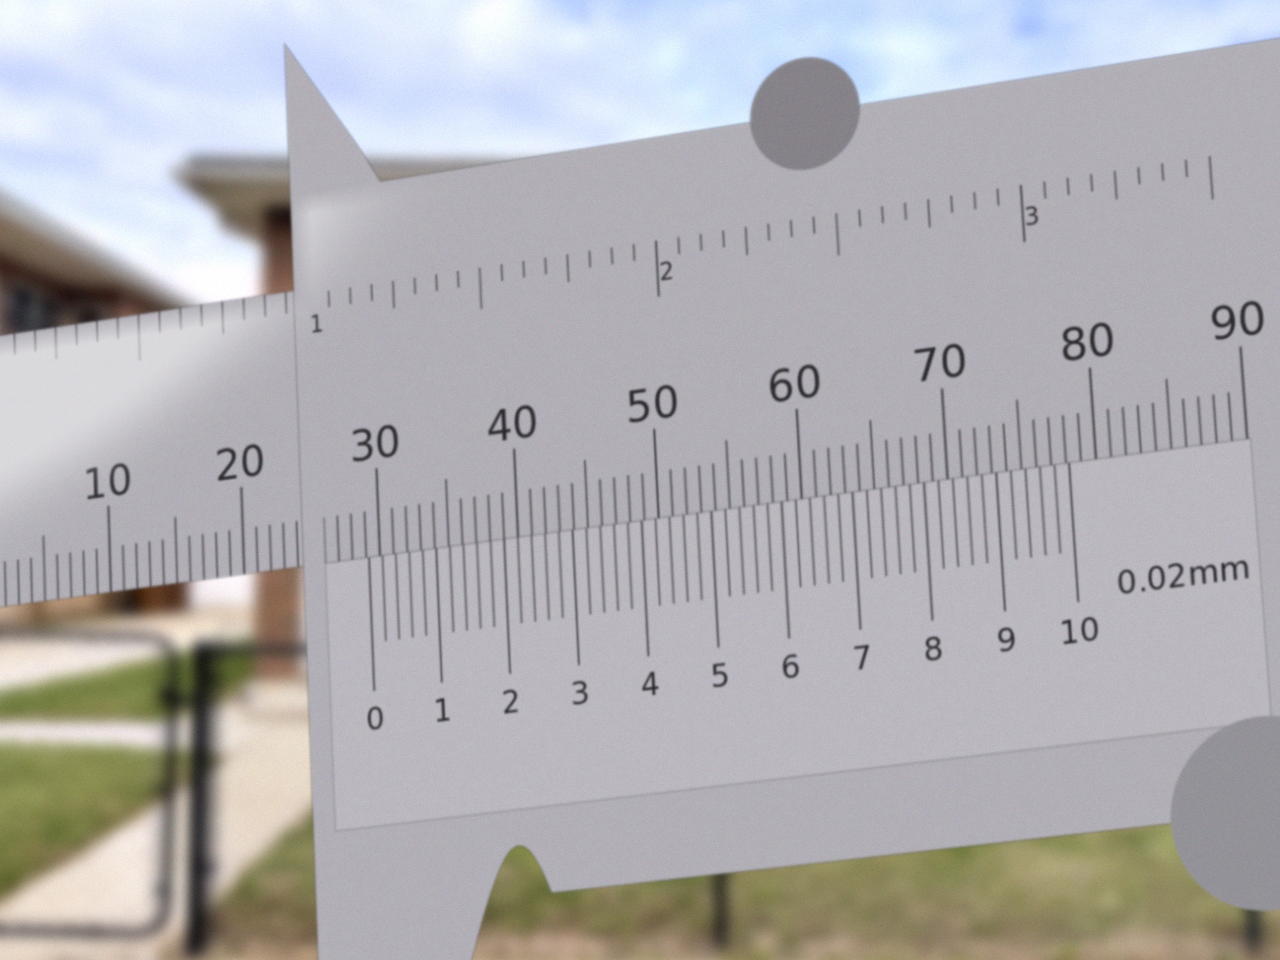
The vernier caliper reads 29.2 mm
